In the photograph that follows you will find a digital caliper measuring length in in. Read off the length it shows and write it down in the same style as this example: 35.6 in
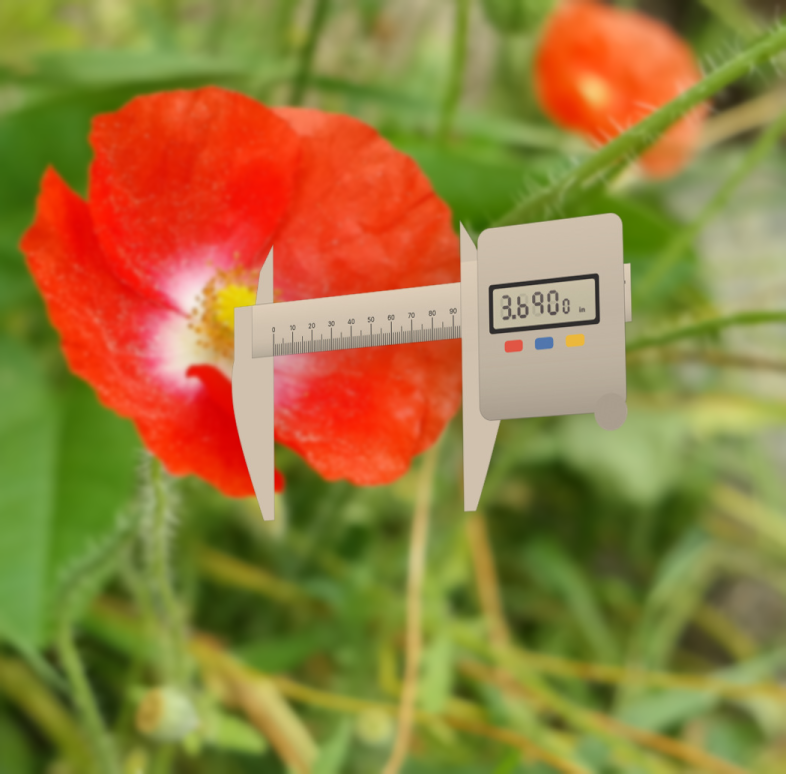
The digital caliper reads 3.6900 in
